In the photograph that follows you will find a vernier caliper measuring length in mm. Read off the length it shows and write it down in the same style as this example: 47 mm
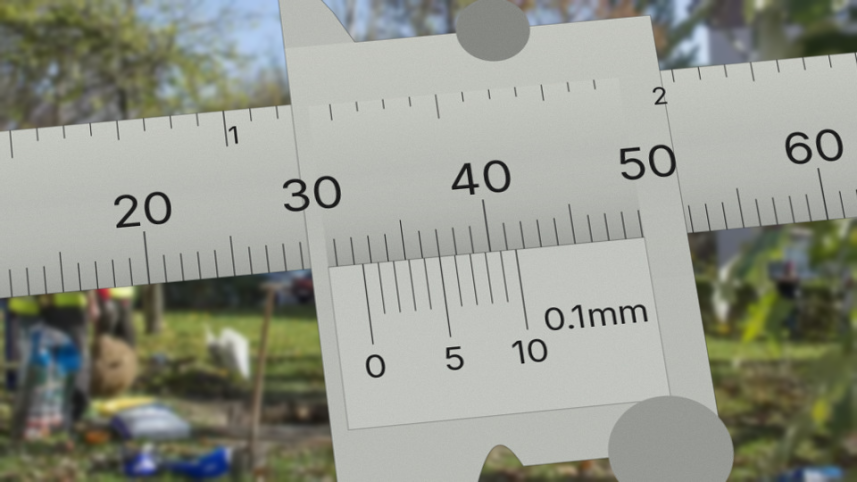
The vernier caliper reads 32.5 mm
